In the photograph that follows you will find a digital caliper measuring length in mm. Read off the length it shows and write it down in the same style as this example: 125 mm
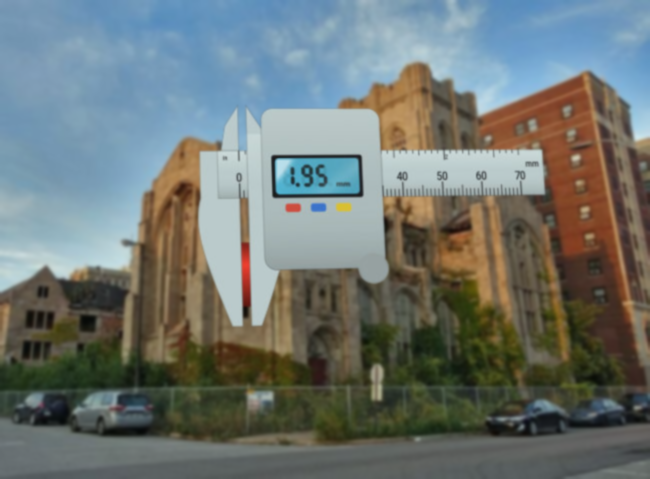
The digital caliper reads 1.95 mm
